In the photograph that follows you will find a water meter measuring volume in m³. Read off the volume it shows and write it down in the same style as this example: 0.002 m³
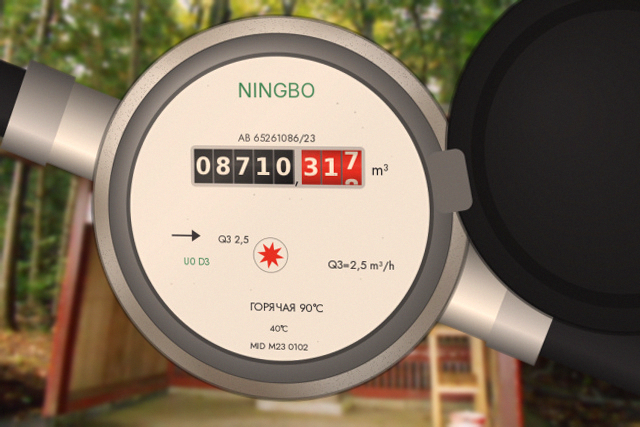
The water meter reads 8710.317 m³
